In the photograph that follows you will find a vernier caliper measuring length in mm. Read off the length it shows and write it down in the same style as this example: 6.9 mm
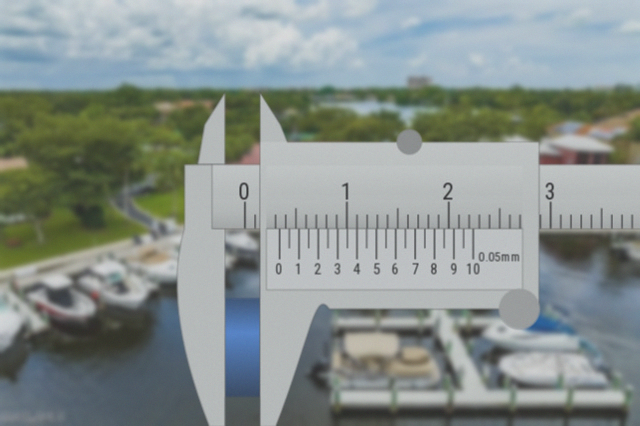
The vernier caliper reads 3.4 mm
